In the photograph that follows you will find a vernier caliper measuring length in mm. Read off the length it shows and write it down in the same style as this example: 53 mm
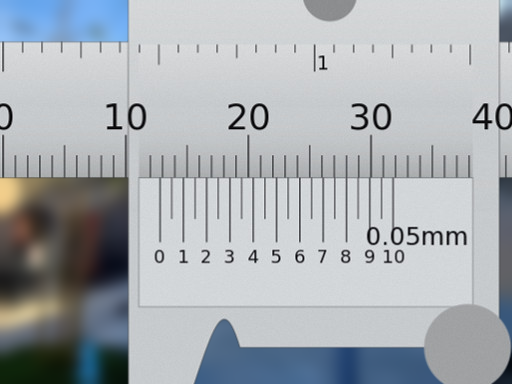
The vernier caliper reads 12.8 mm
